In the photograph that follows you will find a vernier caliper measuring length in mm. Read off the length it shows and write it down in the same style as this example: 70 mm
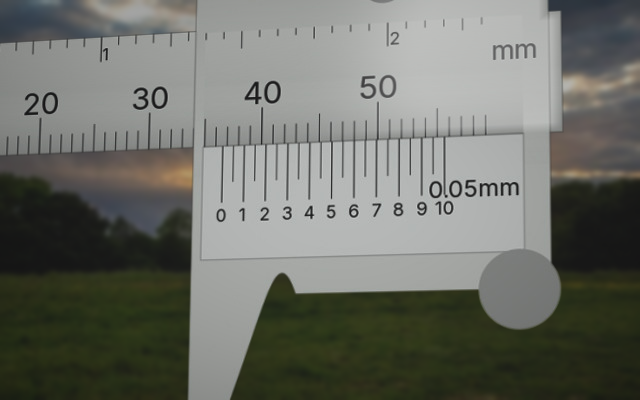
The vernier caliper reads 36.6 mm
